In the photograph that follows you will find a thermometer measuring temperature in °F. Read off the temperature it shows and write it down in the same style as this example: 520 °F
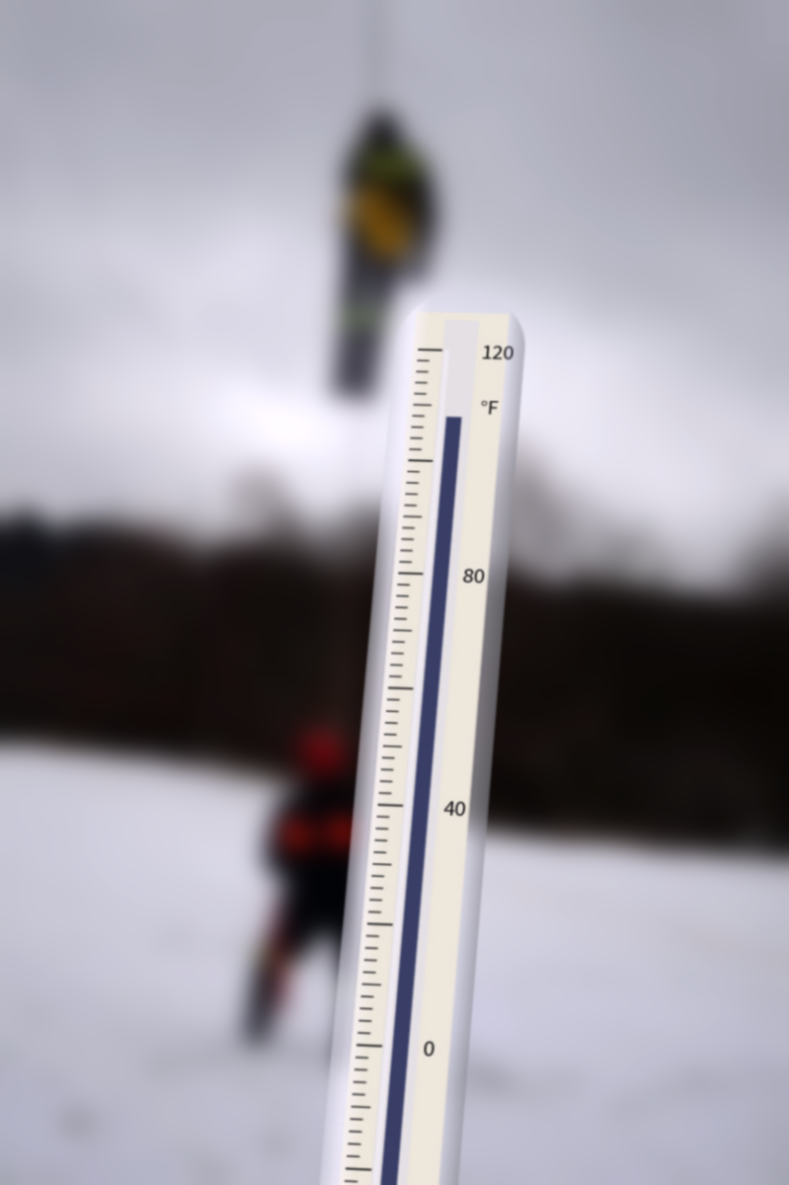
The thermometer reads 108 °F
